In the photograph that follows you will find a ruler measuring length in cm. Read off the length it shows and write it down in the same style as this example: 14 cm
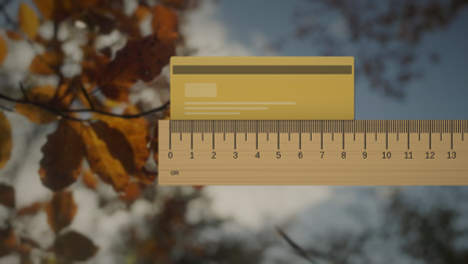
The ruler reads 8.5 cm
